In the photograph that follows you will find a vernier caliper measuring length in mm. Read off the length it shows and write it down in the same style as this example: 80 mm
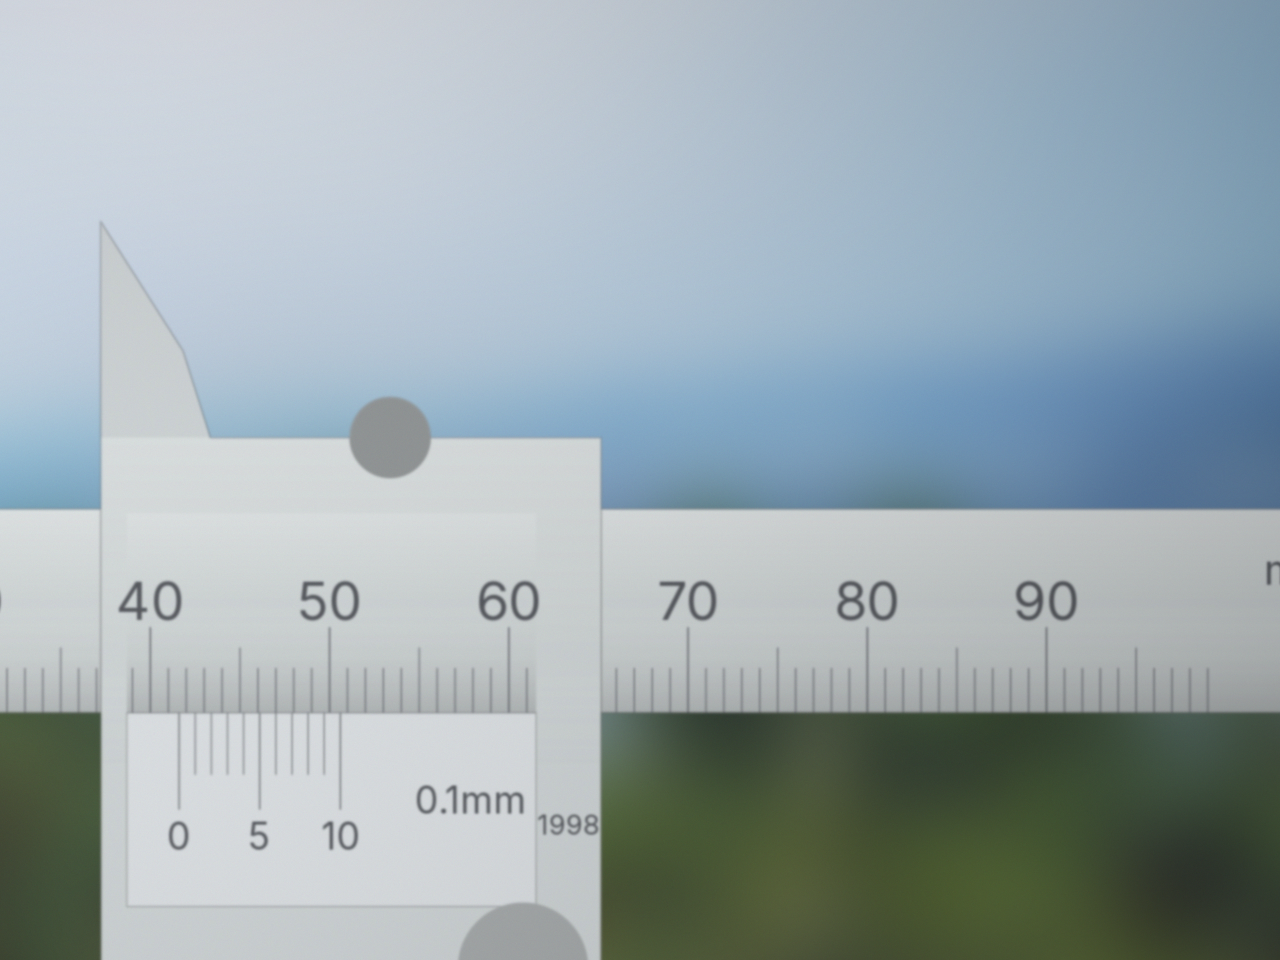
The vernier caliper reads 41.6 mm
